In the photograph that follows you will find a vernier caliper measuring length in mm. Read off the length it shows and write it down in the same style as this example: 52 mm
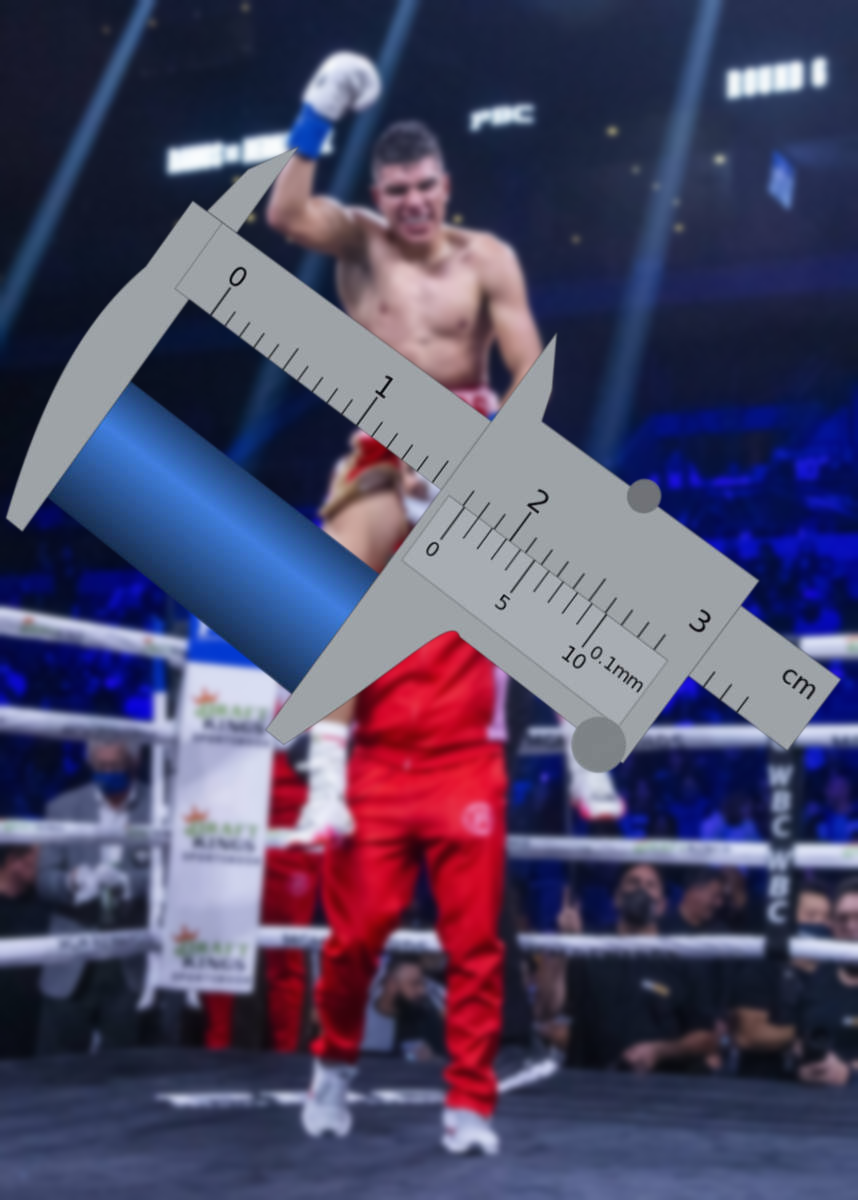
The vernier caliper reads 17.1 mm
